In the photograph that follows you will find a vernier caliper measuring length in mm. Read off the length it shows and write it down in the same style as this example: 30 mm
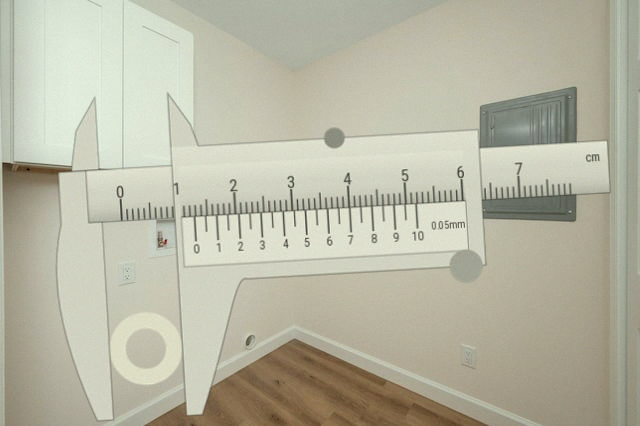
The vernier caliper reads 12.8 mm
